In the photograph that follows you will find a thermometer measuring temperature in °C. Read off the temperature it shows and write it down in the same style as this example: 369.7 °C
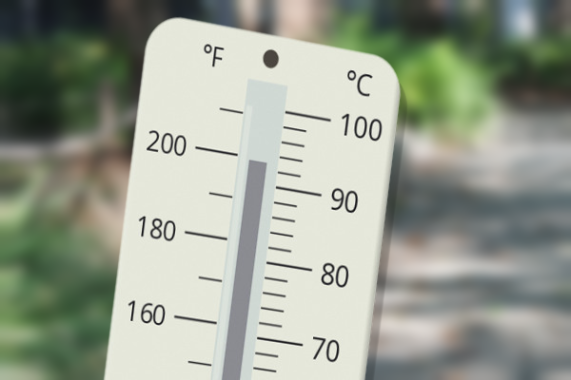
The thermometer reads 93 °C
